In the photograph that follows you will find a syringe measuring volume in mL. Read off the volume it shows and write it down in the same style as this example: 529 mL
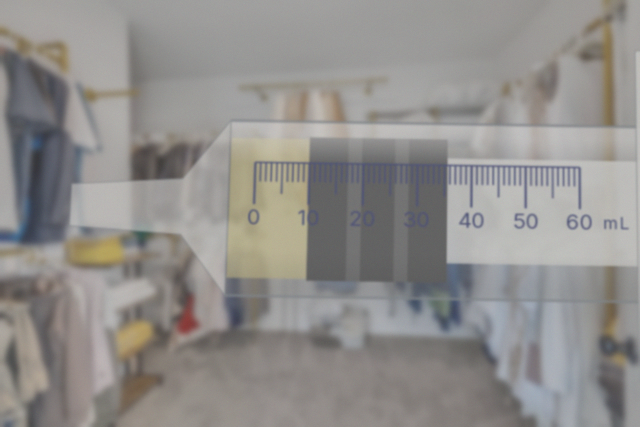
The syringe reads 10 mL
